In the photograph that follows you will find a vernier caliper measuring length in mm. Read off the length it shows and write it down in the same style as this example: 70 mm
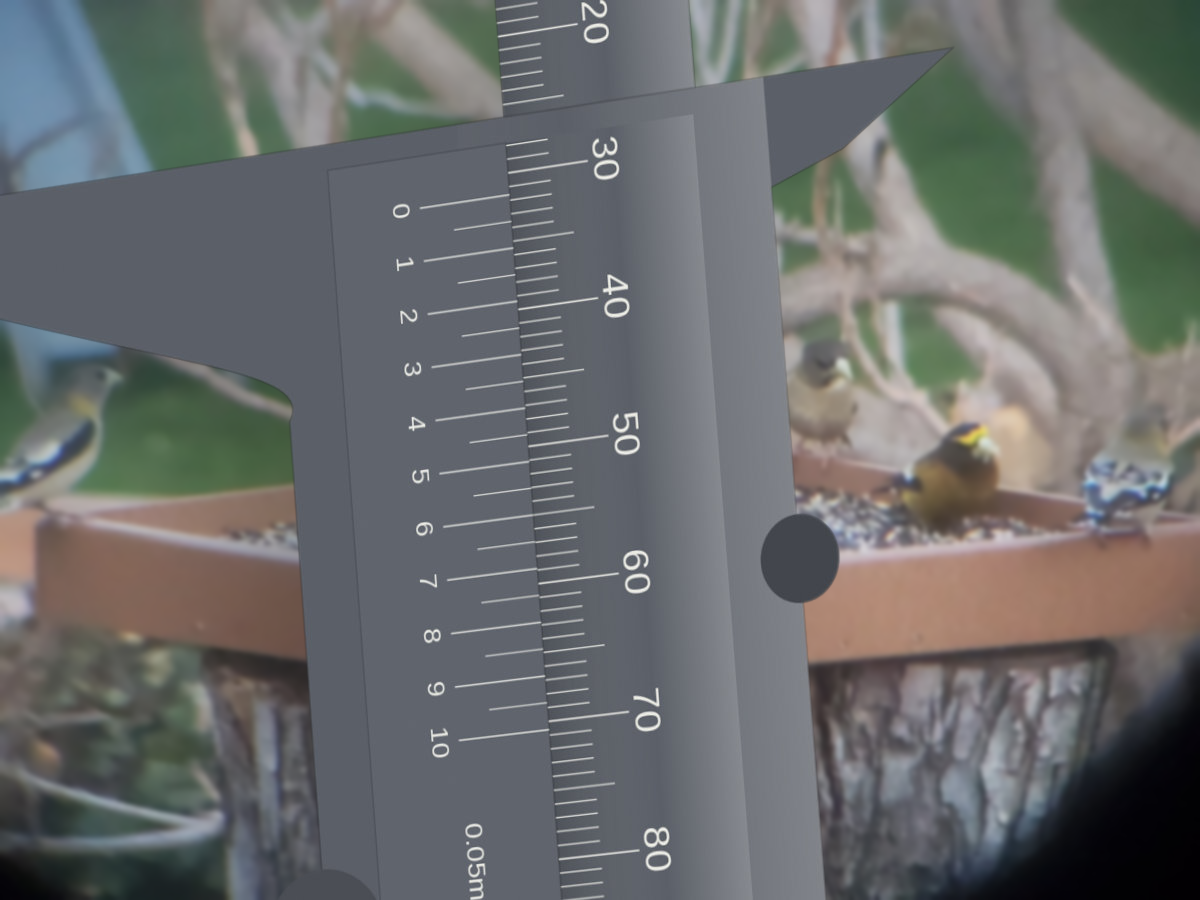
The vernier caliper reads 31.6 mm
